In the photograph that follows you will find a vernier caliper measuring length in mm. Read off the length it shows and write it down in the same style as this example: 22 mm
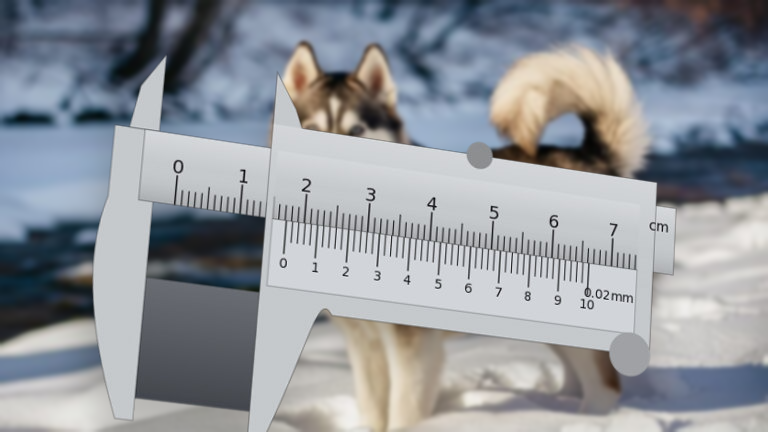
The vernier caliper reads 17.2 mm
